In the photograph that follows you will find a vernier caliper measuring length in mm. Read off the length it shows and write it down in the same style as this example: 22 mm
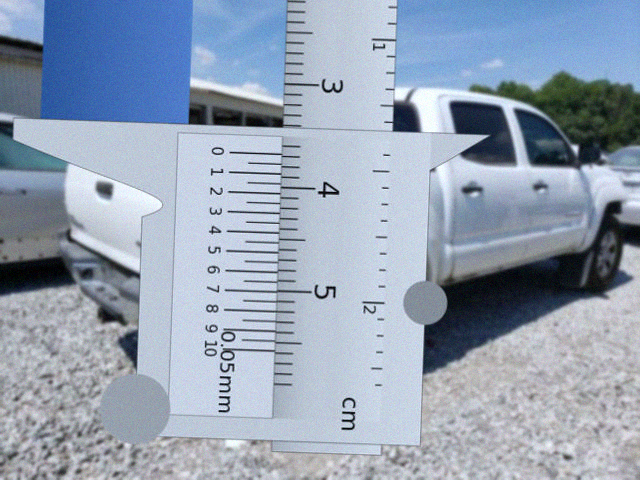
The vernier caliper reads 36.8 mm
